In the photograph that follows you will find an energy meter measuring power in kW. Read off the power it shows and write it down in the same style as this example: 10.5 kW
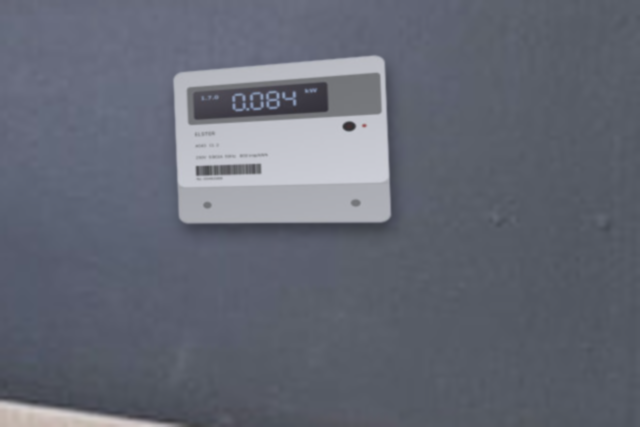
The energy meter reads 0.084 kW
